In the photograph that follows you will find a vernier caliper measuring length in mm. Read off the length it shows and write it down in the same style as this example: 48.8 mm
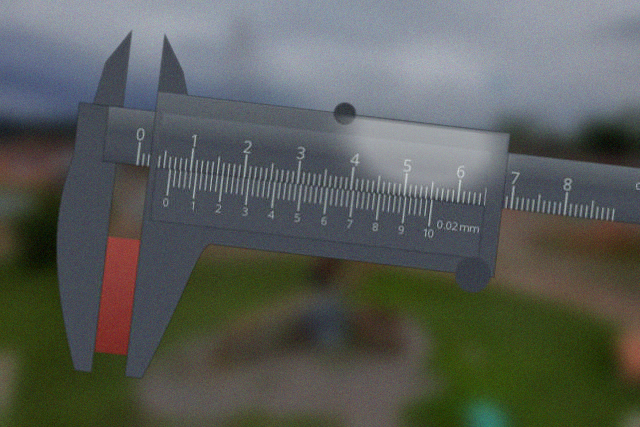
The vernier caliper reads 6.2 mm
